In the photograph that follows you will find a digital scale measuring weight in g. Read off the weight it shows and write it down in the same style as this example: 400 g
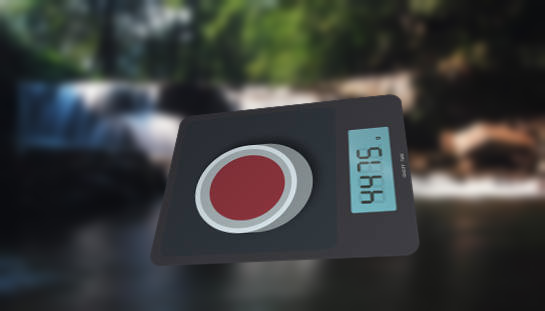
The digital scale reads 4475 g
